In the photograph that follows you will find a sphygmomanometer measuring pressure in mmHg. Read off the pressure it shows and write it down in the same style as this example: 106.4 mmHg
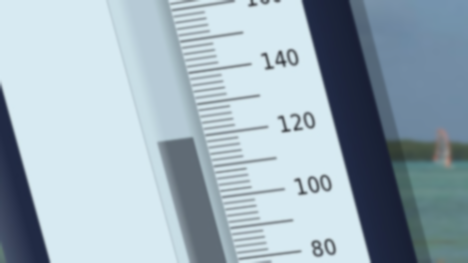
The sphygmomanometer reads 120 mmHg
